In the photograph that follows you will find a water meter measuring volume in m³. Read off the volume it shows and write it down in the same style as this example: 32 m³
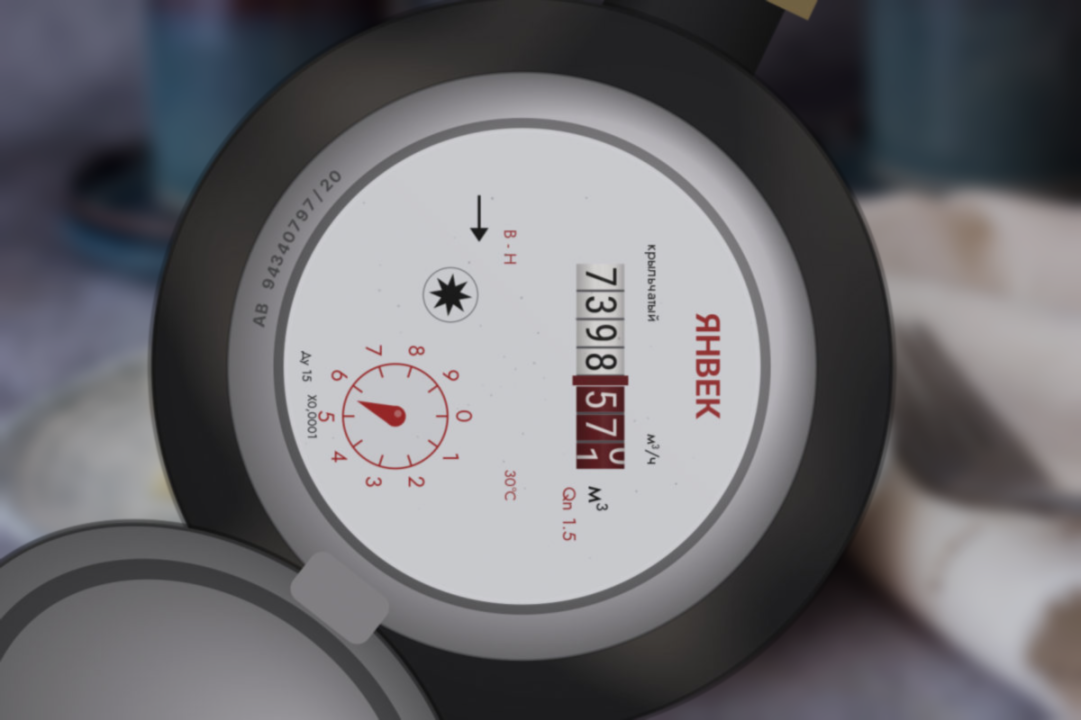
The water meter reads 7398.5705 m³
